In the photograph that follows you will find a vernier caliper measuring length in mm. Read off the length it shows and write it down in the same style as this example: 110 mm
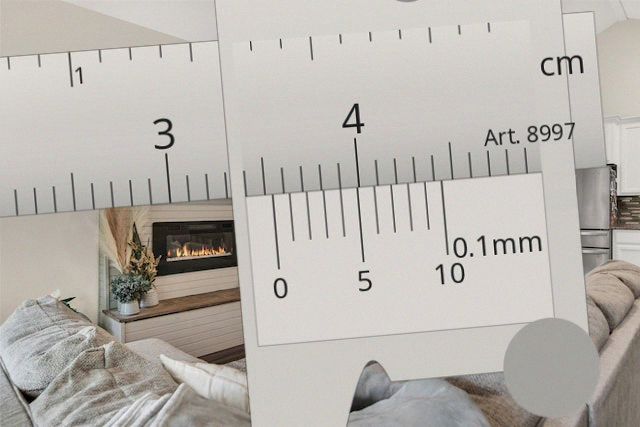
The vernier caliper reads 35.4 mm
